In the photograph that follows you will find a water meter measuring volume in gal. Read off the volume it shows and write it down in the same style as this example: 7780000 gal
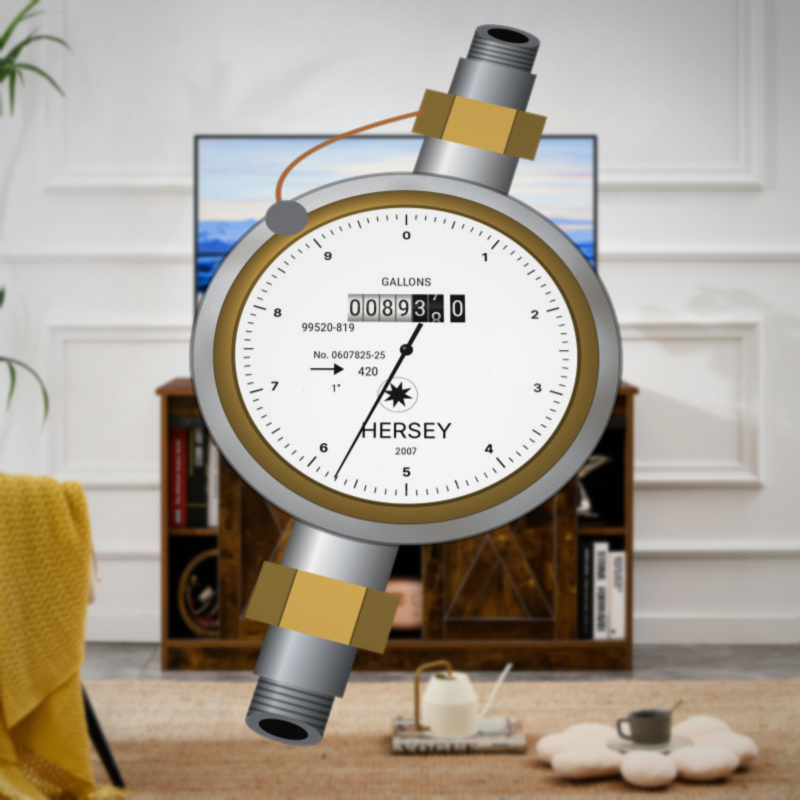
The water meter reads 89375.7 gal
